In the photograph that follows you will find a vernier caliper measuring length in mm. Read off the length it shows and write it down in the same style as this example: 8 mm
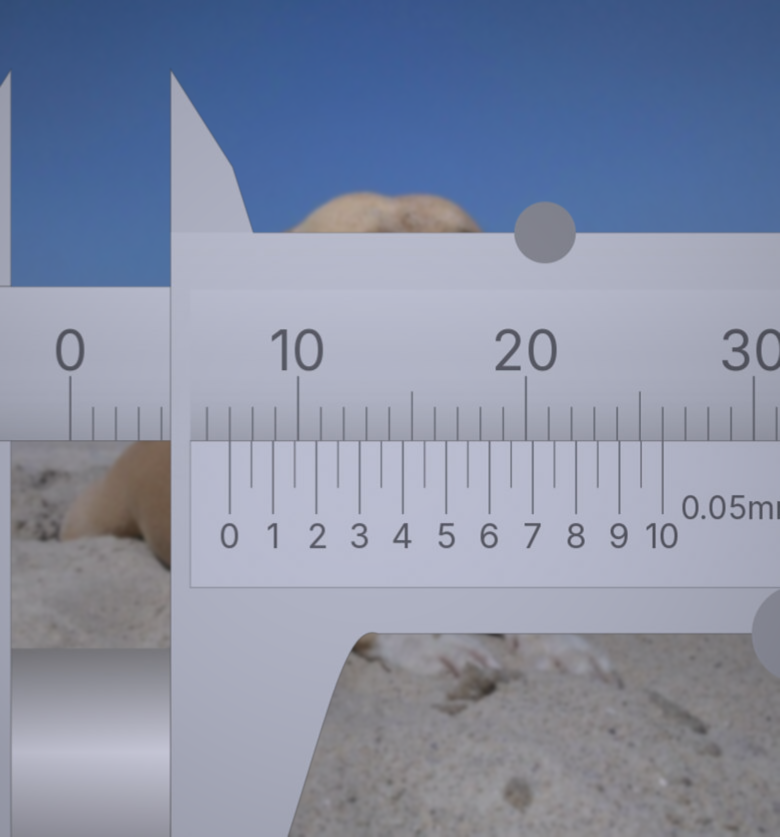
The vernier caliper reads 7.0 mm
